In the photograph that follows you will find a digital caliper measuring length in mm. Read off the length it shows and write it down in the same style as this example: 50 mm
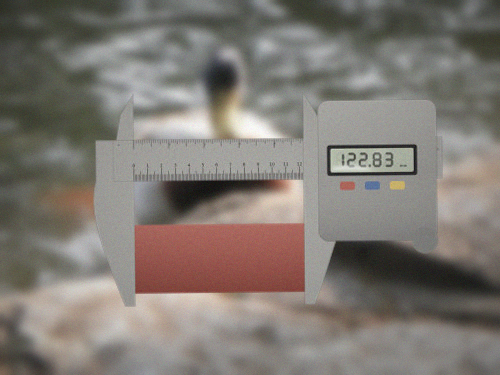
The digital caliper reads 122.83 mm
